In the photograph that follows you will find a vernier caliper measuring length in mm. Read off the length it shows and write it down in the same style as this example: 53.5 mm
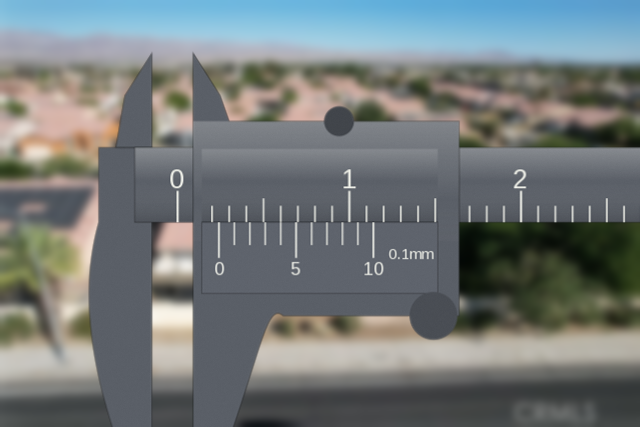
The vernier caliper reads 2.4 mm
